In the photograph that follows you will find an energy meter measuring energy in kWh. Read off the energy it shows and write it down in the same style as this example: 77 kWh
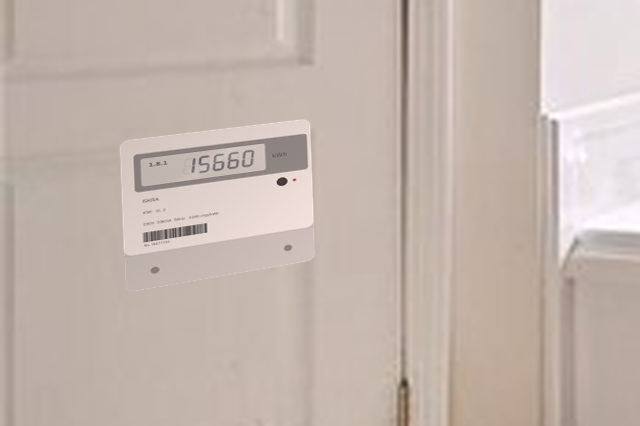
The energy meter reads 15660 kWh
